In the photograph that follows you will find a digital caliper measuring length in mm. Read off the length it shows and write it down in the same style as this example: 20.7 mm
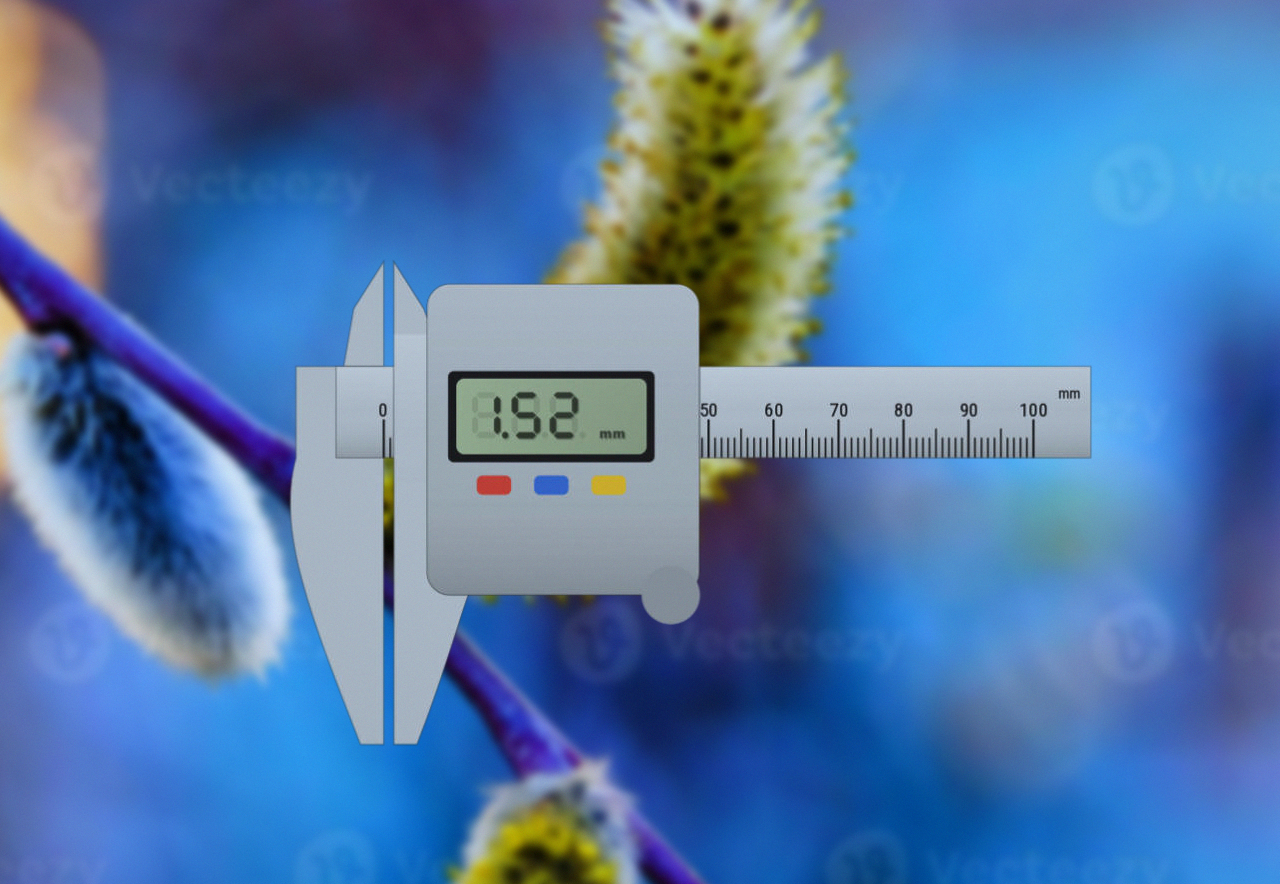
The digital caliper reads 1.52 mm
